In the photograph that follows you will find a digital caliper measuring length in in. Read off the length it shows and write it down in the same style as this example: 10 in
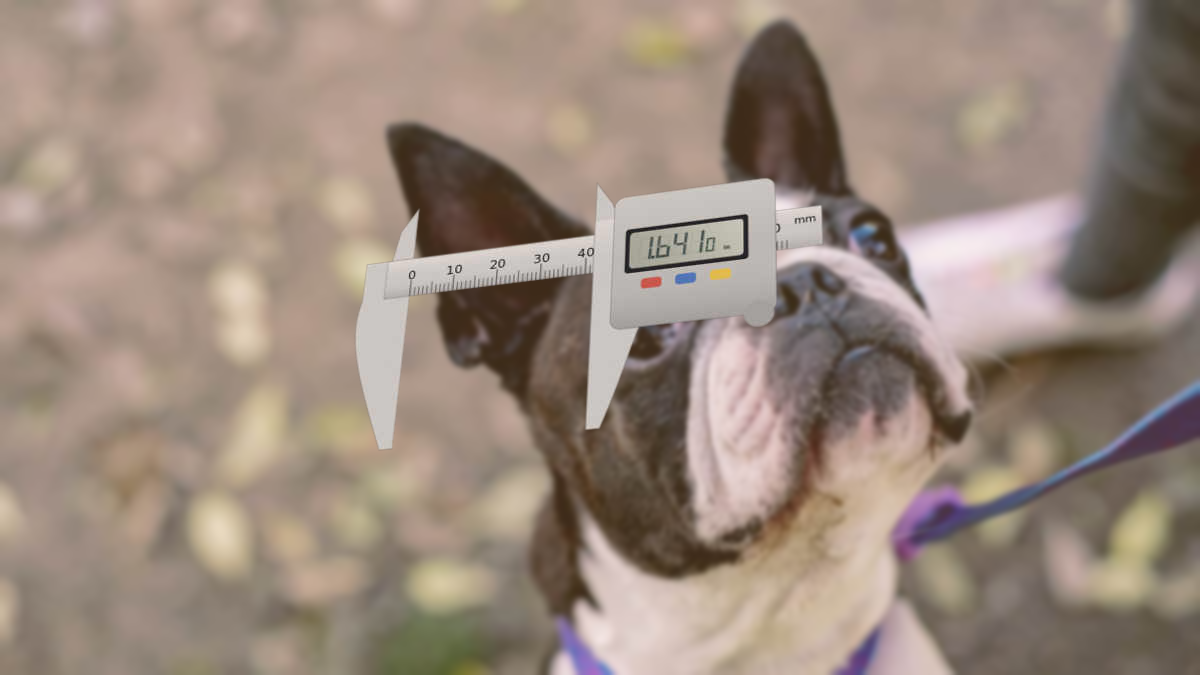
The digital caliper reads 1.6410 in
